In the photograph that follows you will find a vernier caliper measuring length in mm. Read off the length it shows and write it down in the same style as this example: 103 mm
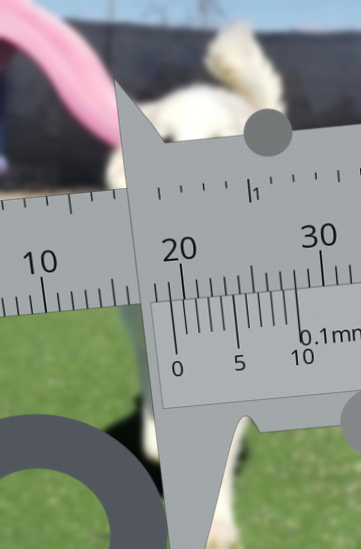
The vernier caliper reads 19.0 mm
